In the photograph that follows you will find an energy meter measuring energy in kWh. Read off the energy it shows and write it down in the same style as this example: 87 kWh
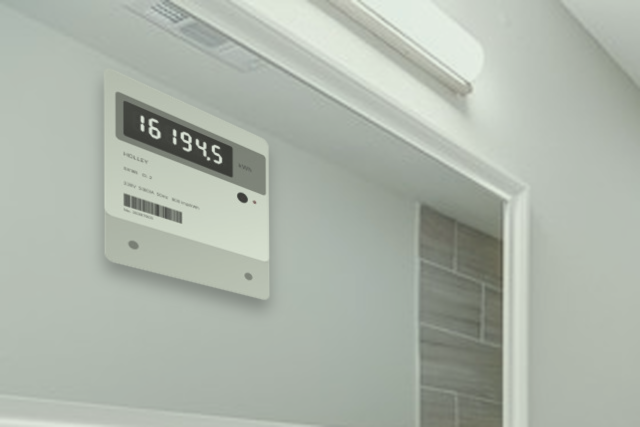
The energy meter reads 16194.5 kWh
